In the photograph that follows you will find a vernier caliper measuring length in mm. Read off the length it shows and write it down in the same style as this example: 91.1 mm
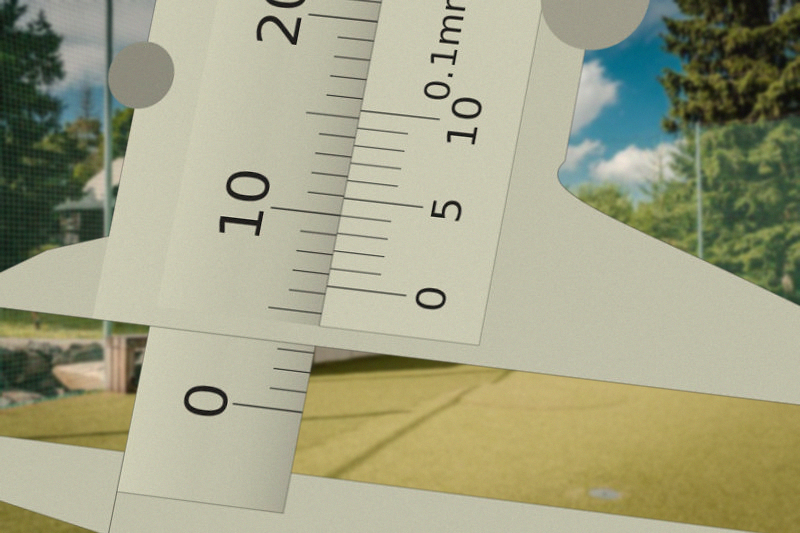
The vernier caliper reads 6.4 mm
